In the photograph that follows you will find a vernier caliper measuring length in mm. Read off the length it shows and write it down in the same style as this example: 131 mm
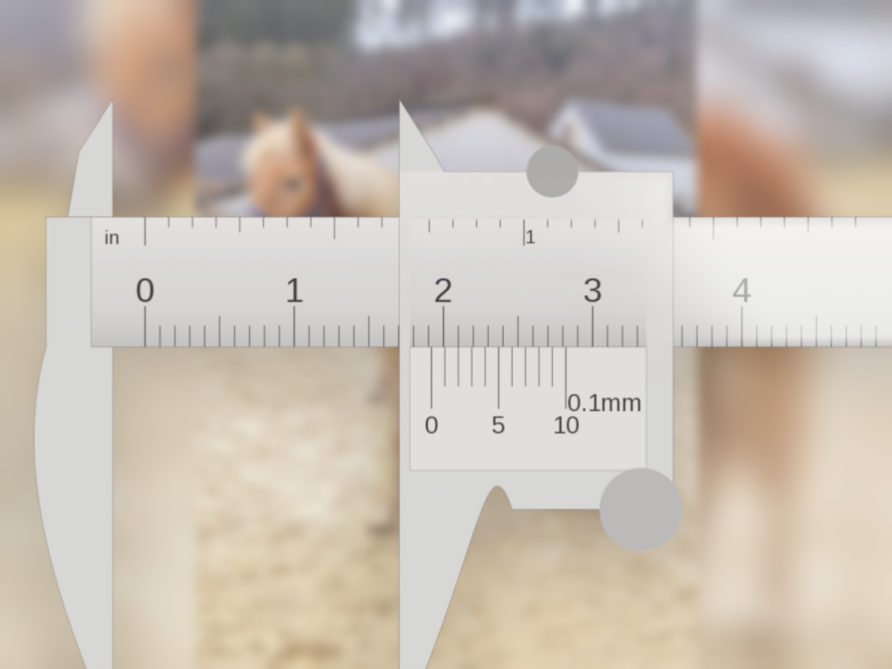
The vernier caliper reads 19.2 mm
